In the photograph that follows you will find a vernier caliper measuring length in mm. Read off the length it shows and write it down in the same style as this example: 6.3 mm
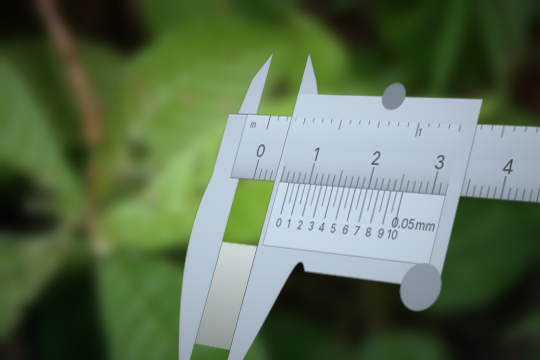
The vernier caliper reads 6.5 mm
